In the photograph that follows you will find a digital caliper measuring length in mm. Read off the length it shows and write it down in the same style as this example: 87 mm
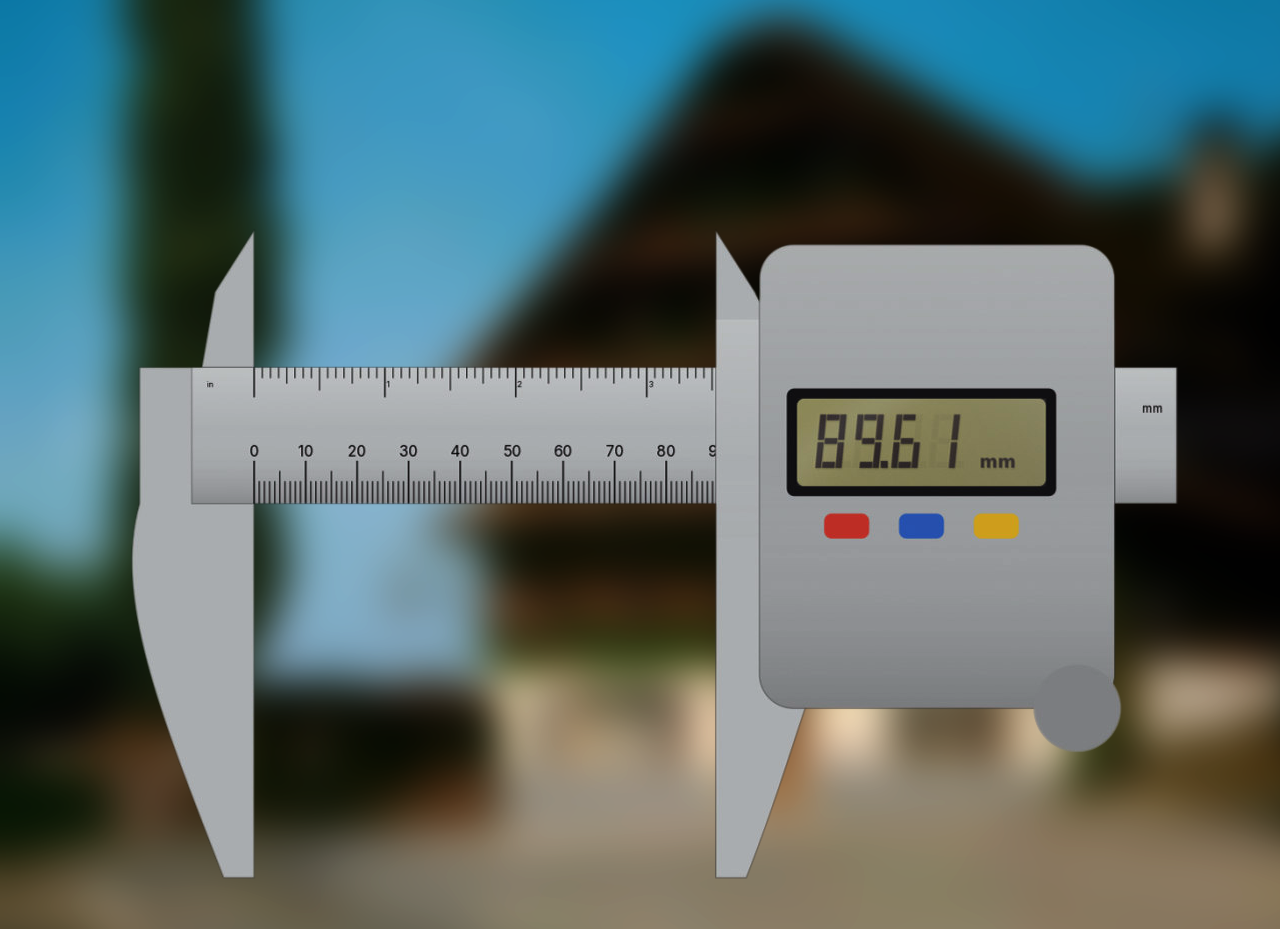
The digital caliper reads 89.61 mm
